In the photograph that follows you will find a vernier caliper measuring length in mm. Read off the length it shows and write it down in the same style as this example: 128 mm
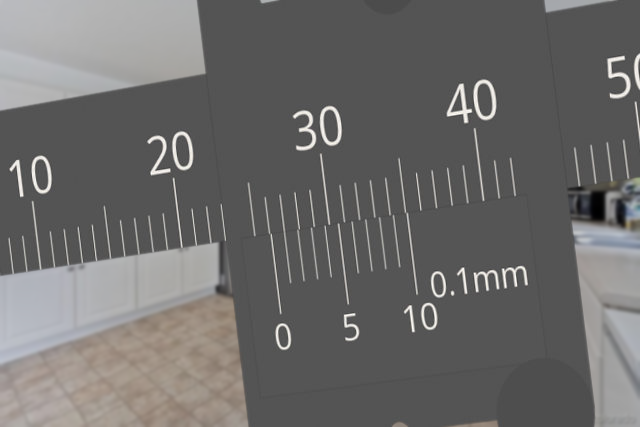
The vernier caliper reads 26.1 mm
